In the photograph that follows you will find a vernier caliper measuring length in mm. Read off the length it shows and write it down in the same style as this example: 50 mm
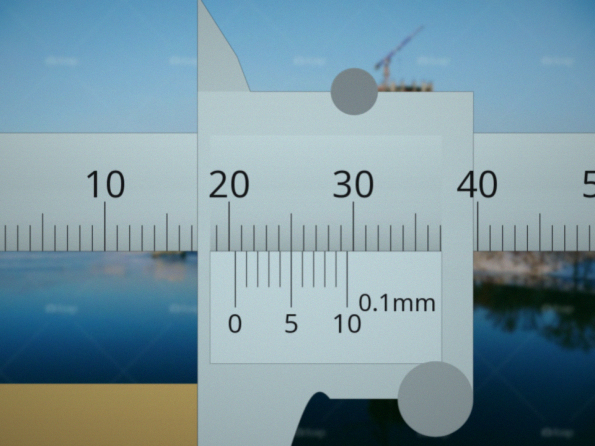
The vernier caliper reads 20.5 mm
